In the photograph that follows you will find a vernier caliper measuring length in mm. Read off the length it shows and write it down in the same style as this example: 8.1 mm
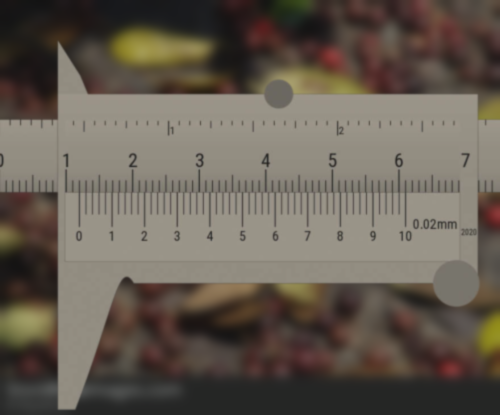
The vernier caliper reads 12.0 mm
